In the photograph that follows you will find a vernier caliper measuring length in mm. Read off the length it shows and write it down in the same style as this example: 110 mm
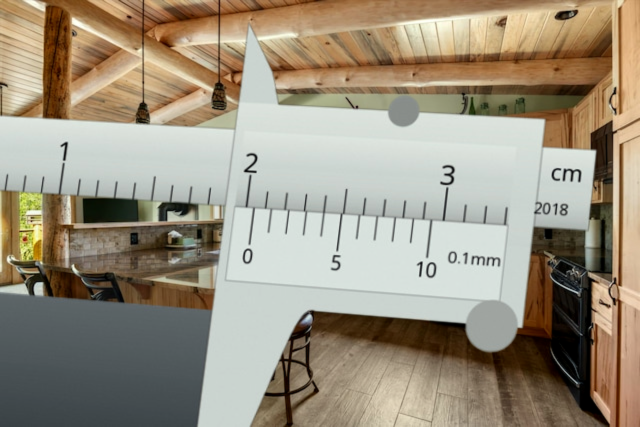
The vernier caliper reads 20.4 mm
